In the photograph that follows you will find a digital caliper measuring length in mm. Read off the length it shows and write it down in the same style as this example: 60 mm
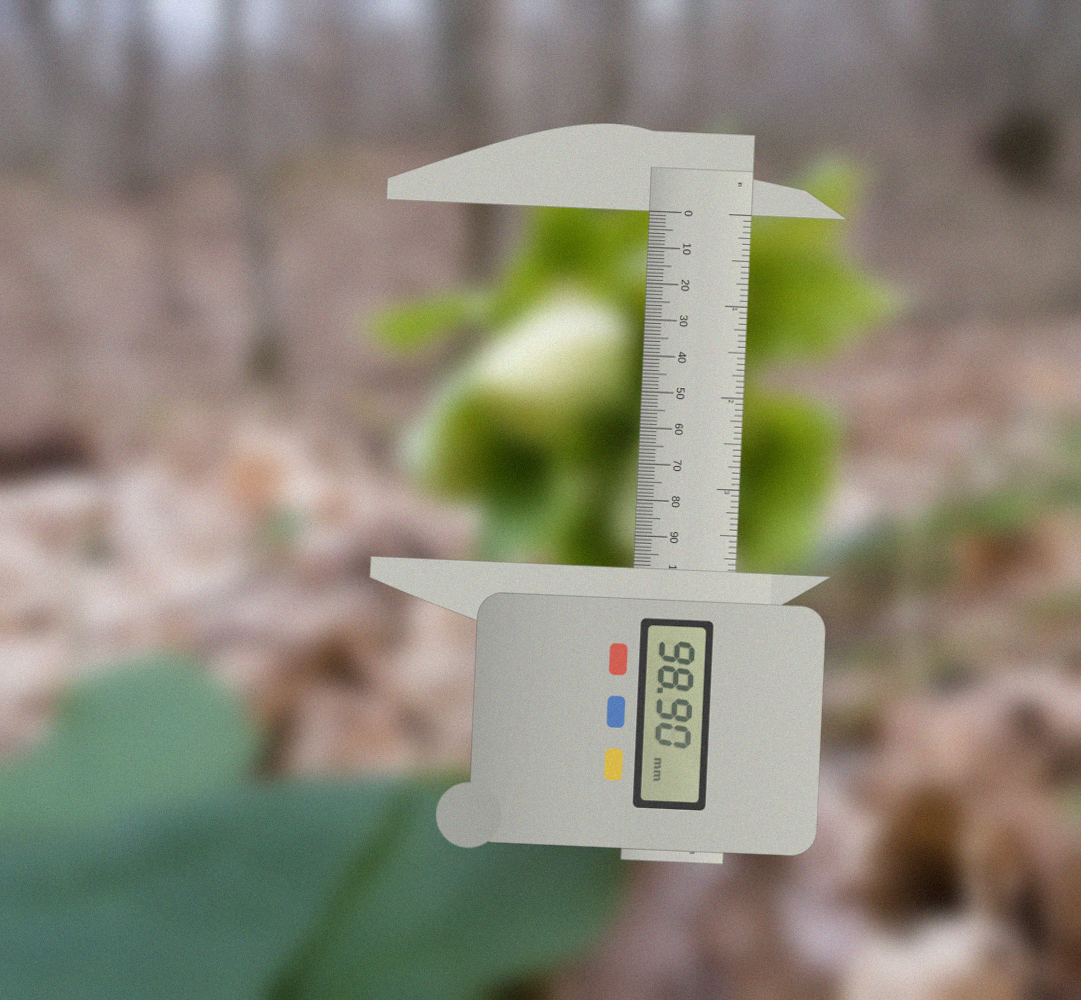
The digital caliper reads 98.90 mm
